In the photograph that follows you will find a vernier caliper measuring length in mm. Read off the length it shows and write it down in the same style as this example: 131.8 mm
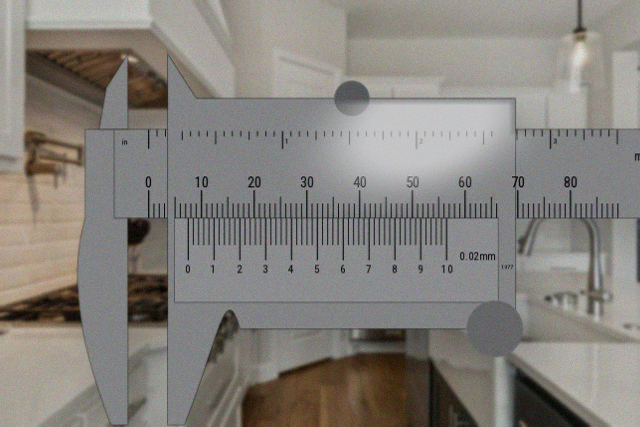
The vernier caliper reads 7.5 mm
